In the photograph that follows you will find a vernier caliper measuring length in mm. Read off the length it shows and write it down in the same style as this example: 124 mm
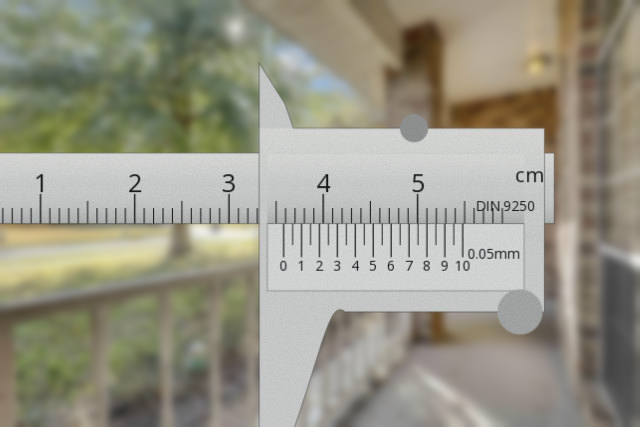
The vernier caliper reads 35.8 mm
